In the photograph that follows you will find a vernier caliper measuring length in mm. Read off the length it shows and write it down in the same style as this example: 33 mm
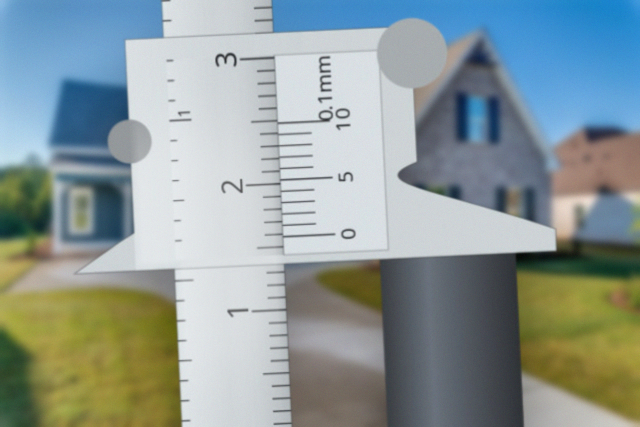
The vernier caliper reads 15.8 mm
